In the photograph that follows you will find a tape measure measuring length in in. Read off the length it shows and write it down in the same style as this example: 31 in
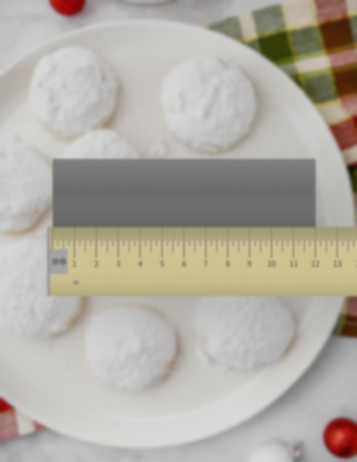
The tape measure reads 12 in
